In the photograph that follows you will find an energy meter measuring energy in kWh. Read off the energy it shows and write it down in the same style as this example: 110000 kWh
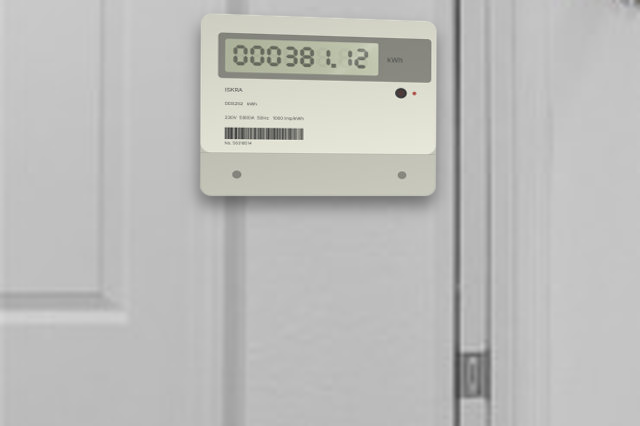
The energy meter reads 381.12 kWh
